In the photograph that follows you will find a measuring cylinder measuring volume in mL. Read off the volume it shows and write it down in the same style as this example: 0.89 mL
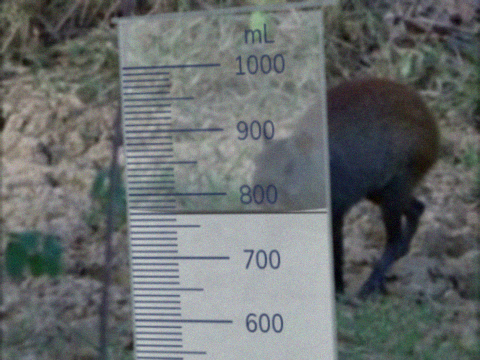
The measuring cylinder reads 770 mL
